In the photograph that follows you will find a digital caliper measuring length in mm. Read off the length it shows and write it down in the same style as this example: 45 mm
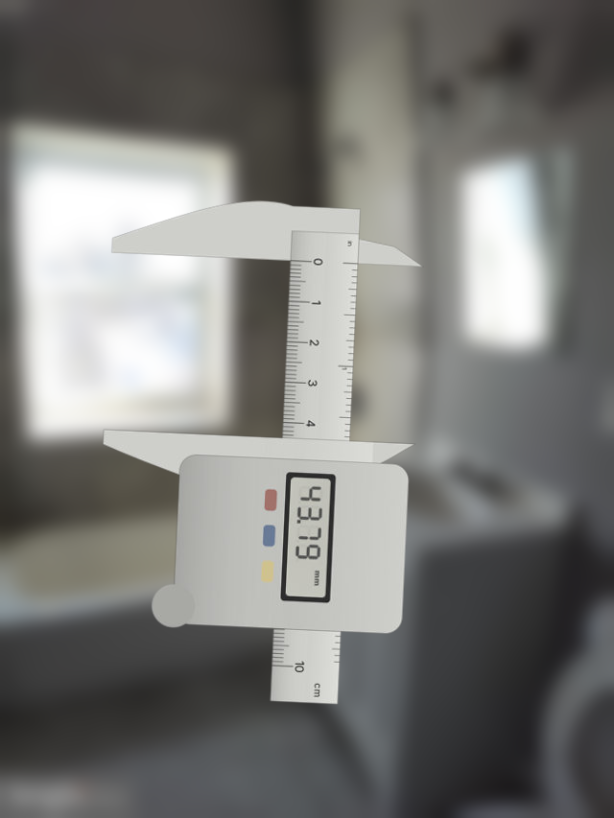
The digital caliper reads 43.79 mm
